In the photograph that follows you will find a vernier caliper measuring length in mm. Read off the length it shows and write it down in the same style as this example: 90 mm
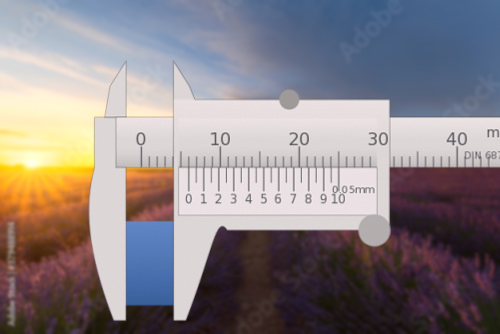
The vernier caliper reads 6.0 mm
